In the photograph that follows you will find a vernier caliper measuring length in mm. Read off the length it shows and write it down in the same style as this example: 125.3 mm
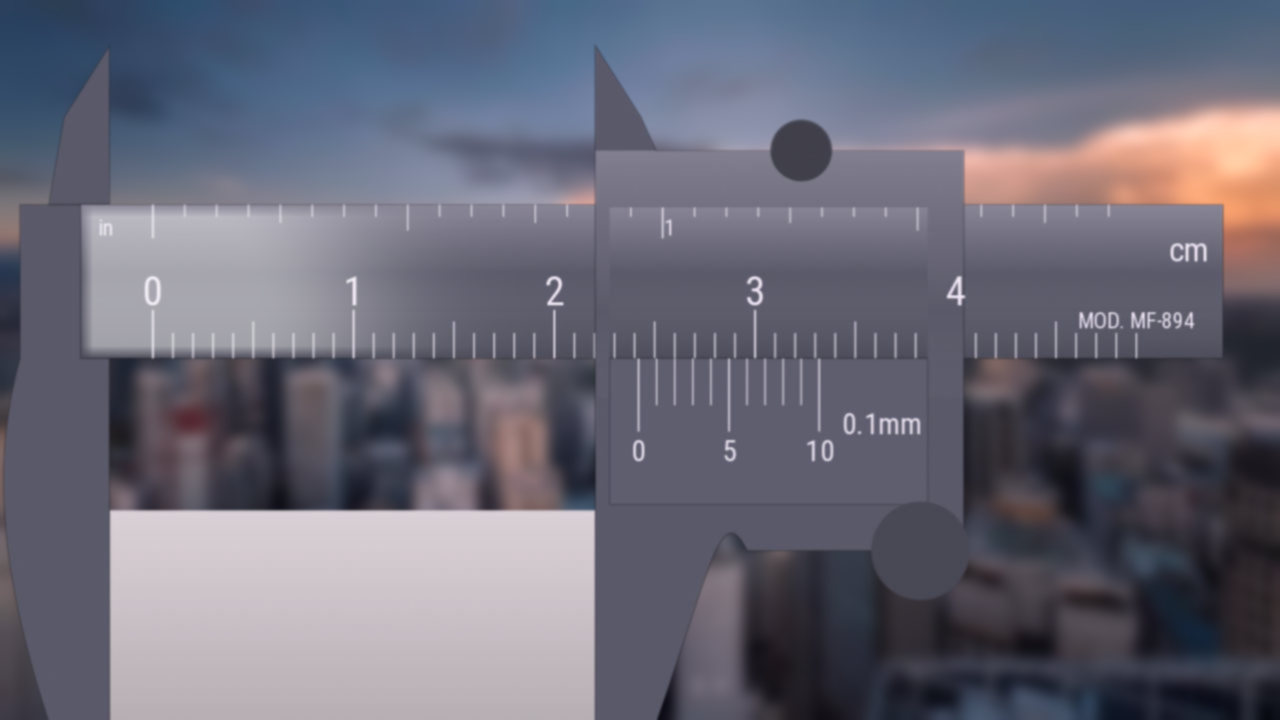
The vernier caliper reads 24.2 mm
